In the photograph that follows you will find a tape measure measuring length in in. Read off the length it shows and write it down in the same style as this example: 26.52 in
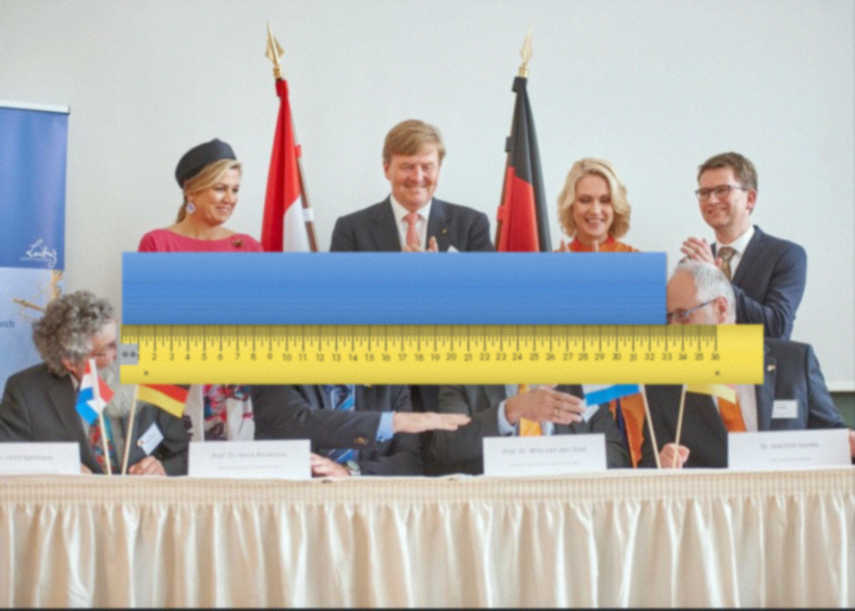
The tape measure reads 33 in
